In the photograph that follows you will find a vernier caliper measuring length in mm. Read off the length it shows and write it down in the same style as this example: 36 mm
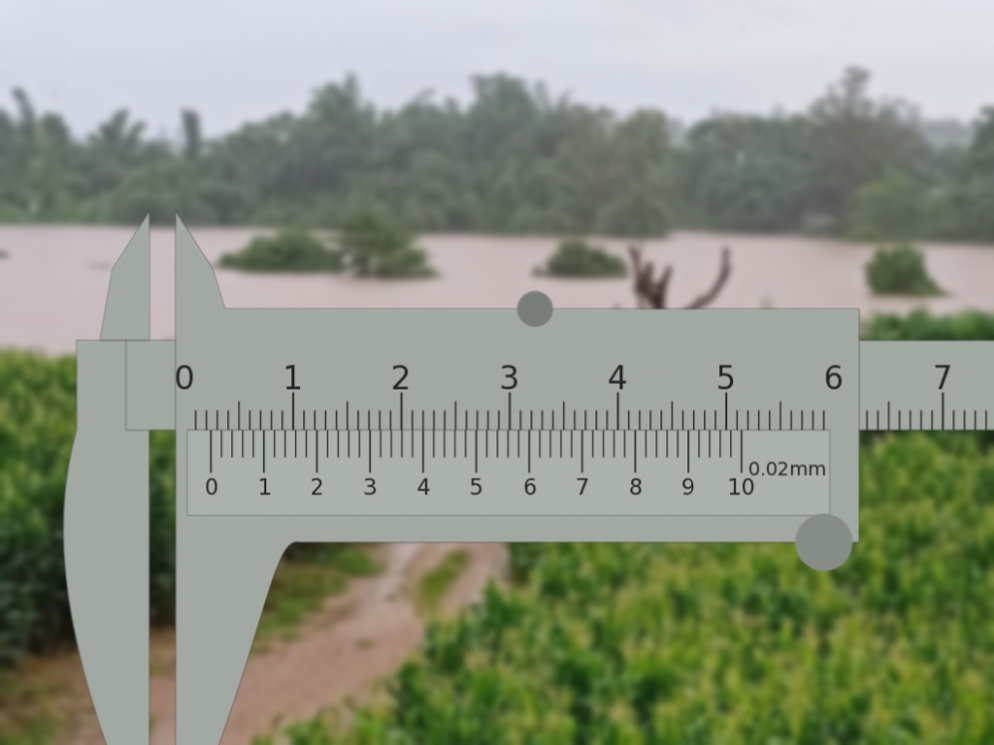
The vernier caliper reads 2.4 mm
